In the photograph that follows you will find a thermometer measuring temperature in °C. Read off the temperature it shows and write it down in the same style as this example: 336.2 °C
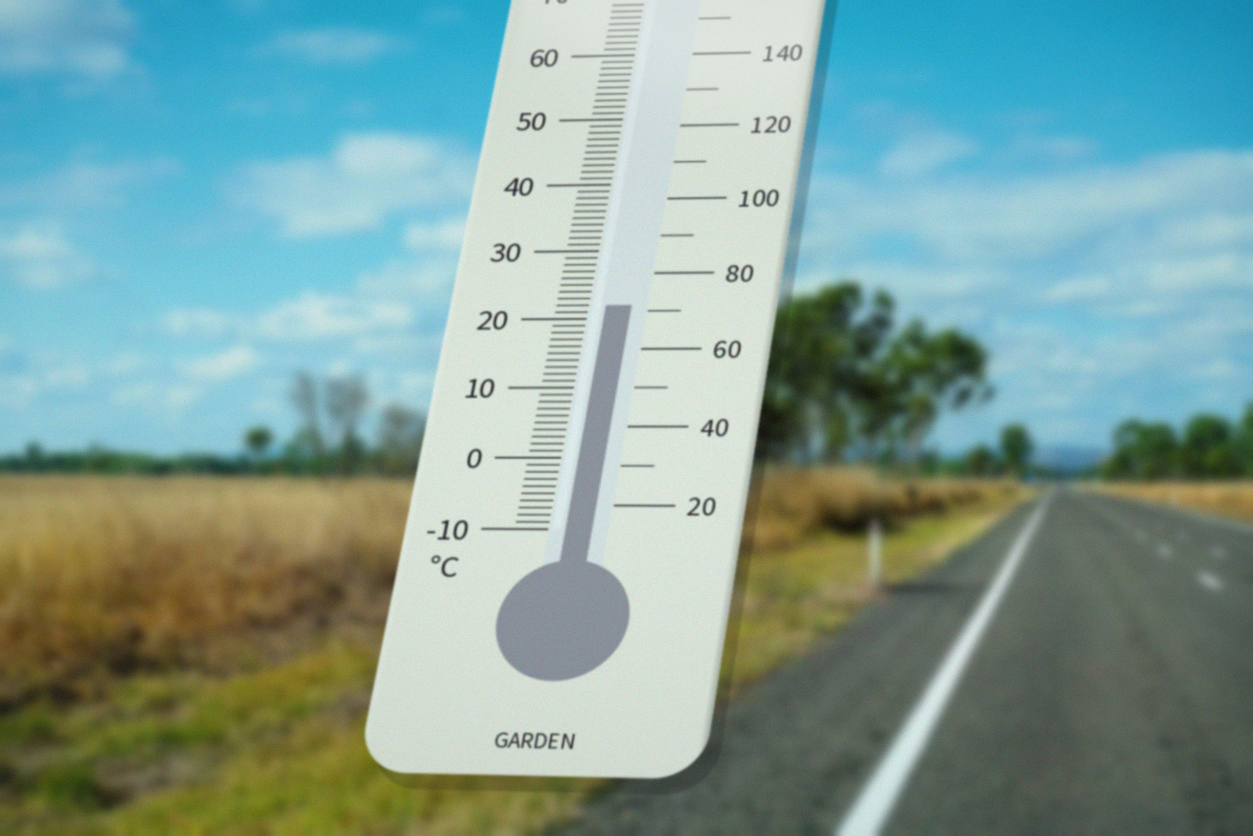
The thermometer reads 22 °C
